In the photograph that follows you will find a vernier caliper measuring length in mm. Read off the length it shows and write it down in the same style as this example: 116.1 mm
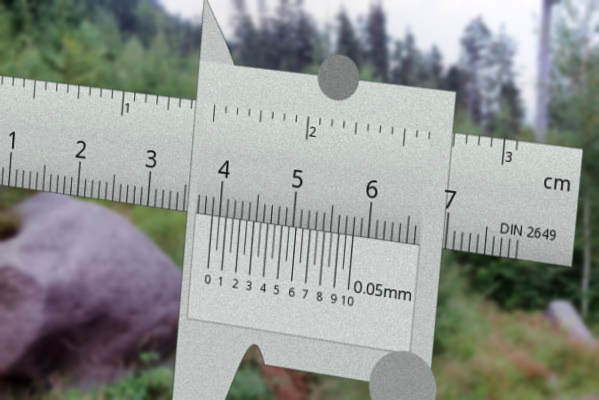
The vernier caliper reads 39.0 mm
